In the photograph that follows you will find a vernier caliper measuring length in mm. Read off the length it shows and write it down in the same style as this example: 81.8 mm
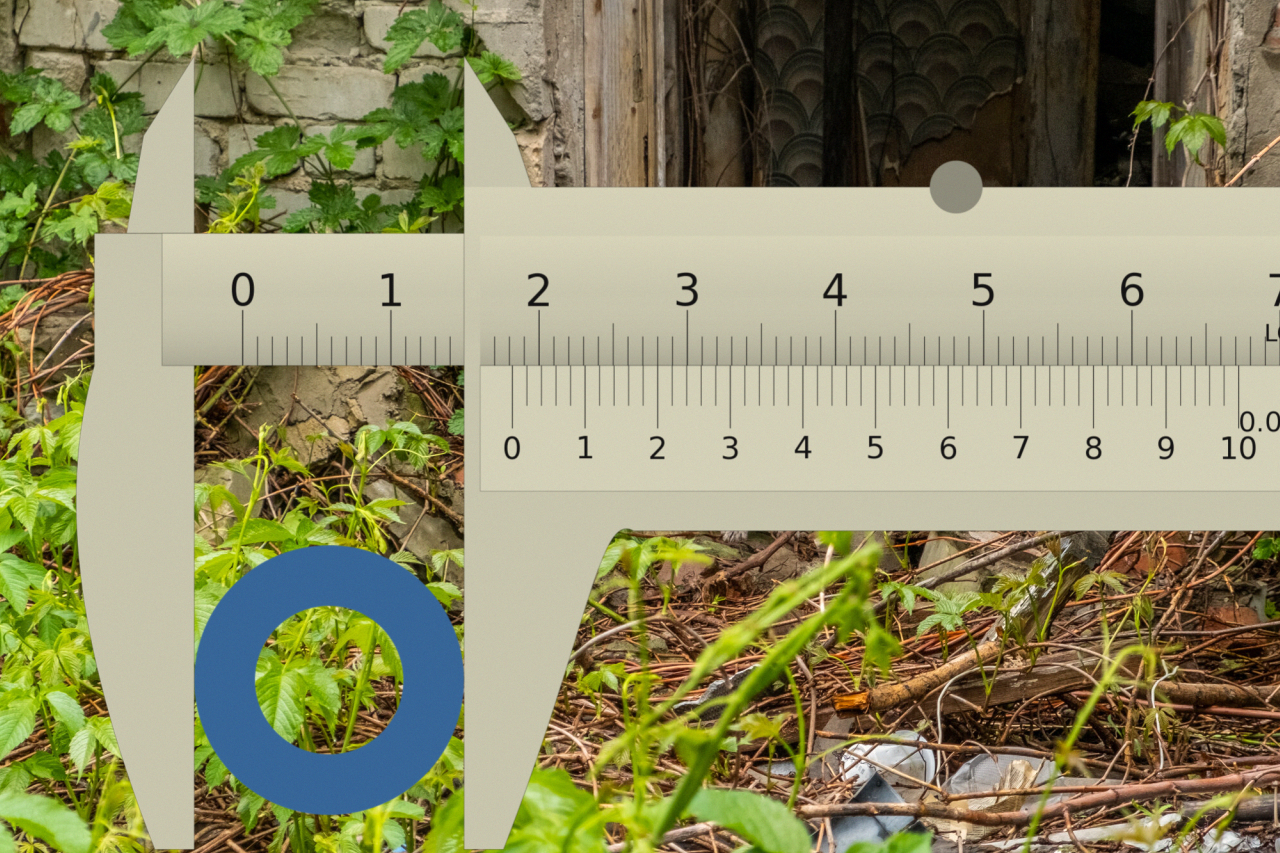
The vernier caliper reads 18.2 mm
